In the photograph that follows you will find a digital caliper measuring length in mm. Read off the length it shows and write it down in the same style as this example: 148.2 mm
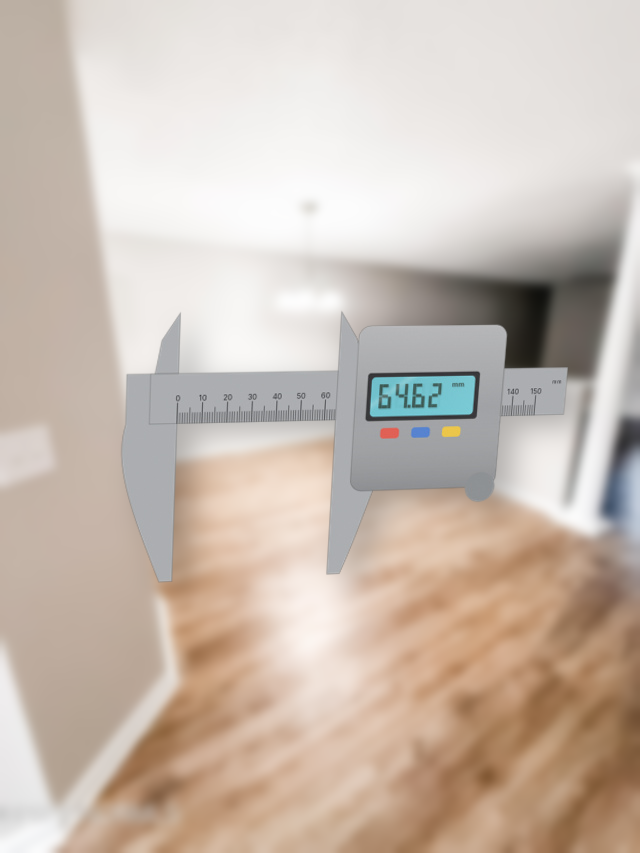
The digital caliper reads 64.62 mm
